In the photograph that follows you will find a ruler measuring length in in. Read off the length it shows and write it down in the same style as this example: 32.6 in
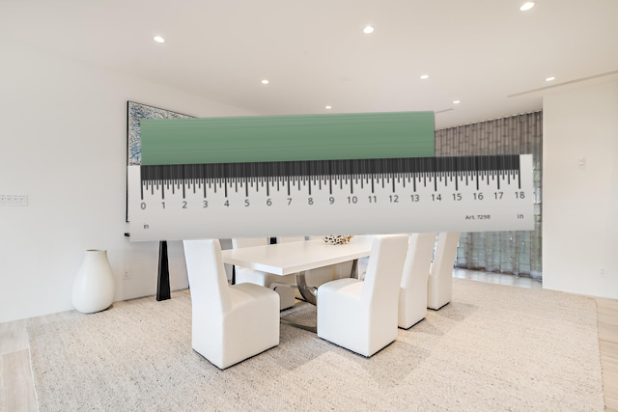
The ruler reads 14 in
